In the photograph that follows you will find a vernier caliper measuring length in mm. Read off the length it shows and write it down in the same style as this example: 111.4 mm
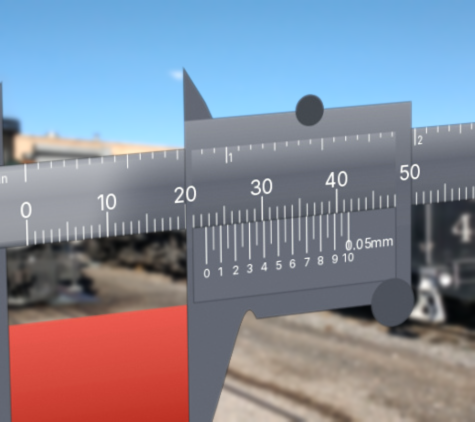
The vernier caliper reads 22.6 mm
